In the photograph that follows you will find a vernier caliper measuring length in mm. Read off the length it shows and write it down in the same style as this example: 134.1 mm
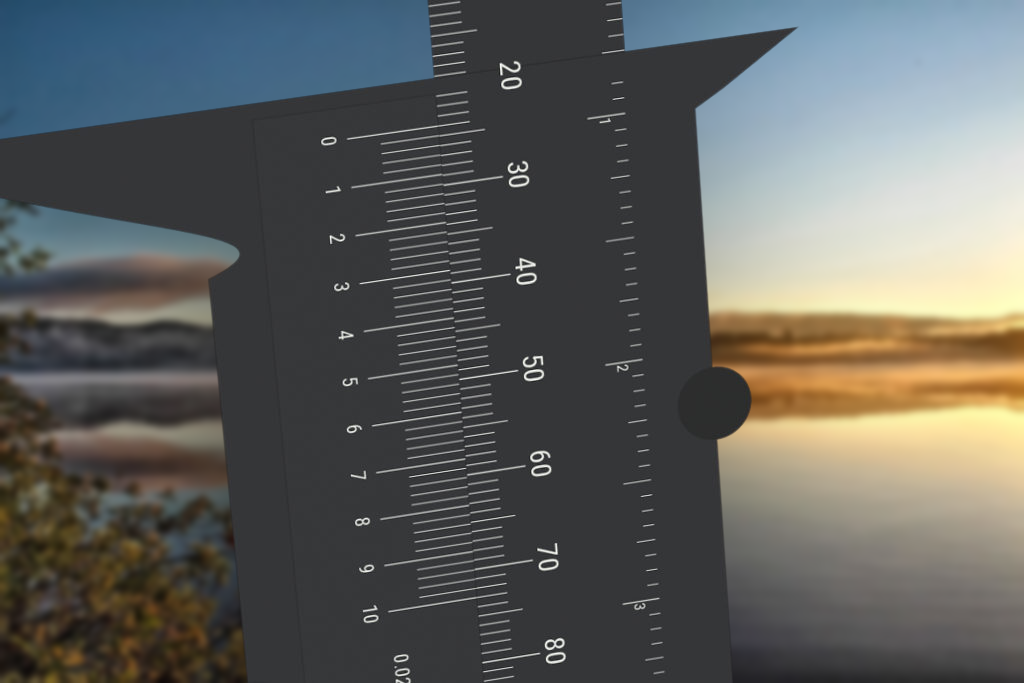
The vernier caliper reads 24.0 mm
